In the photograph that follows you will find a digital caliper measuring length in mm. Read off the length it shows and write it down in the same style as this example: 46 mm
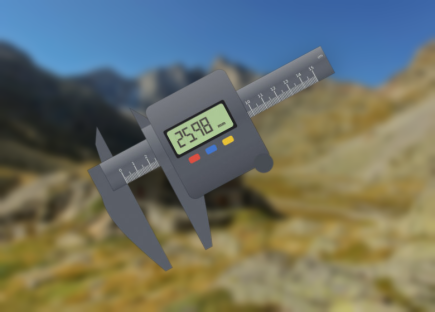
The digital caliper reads 25.98 mm
